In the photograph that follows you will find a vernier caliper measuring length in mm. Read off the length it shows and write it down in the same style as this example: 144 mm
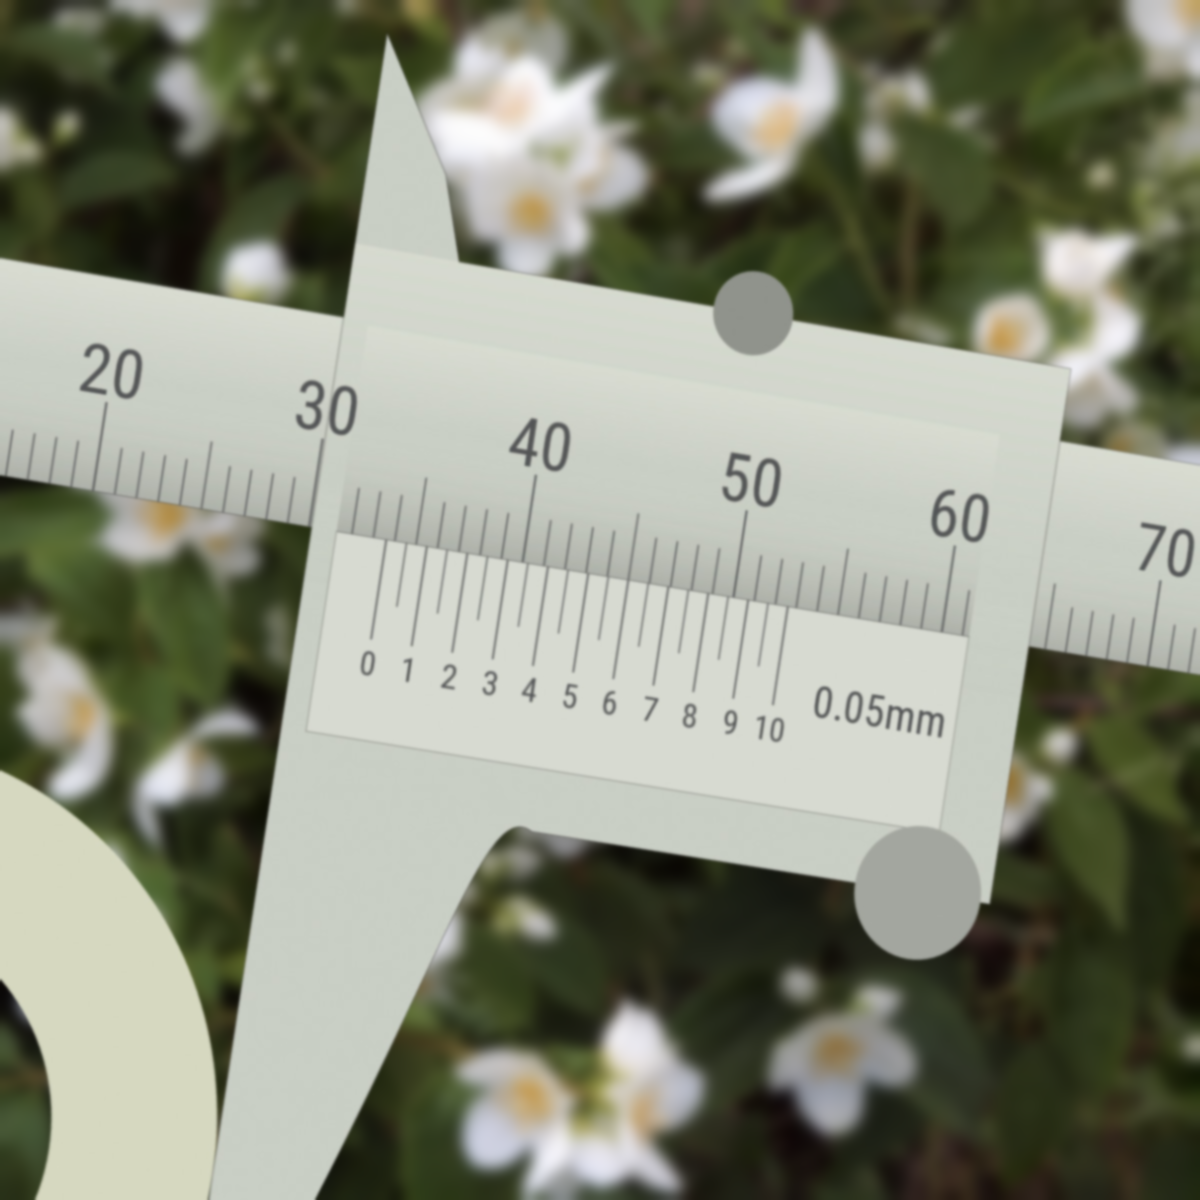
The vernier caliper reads 33.6 mm
